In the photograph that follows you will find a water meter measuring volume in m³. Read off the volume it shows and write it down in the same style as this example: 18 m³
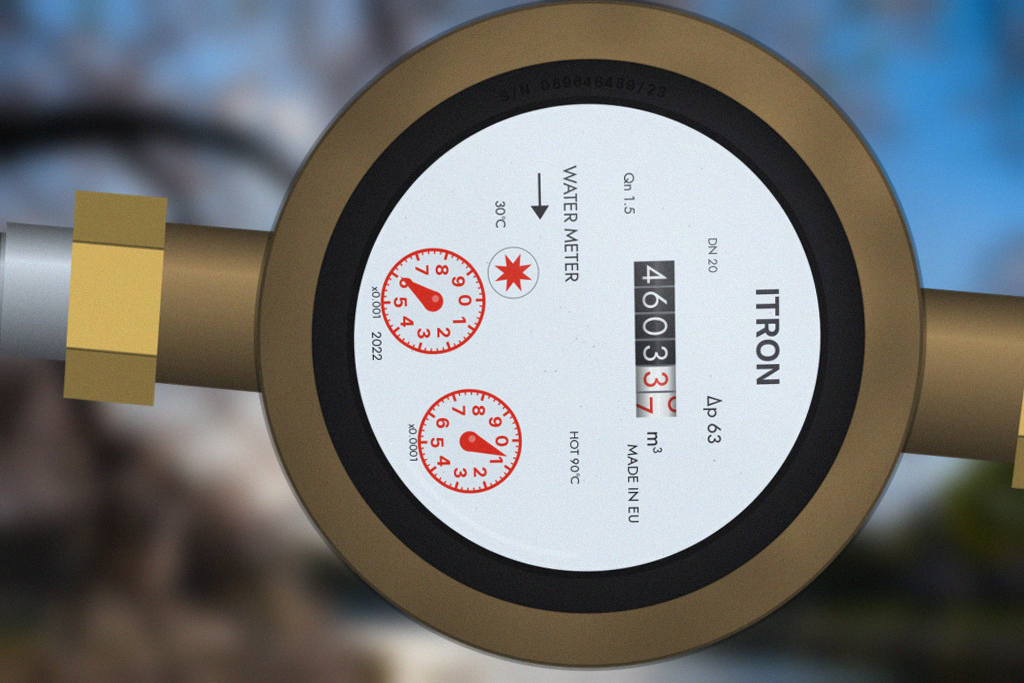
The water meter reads 4603.3660 m³
